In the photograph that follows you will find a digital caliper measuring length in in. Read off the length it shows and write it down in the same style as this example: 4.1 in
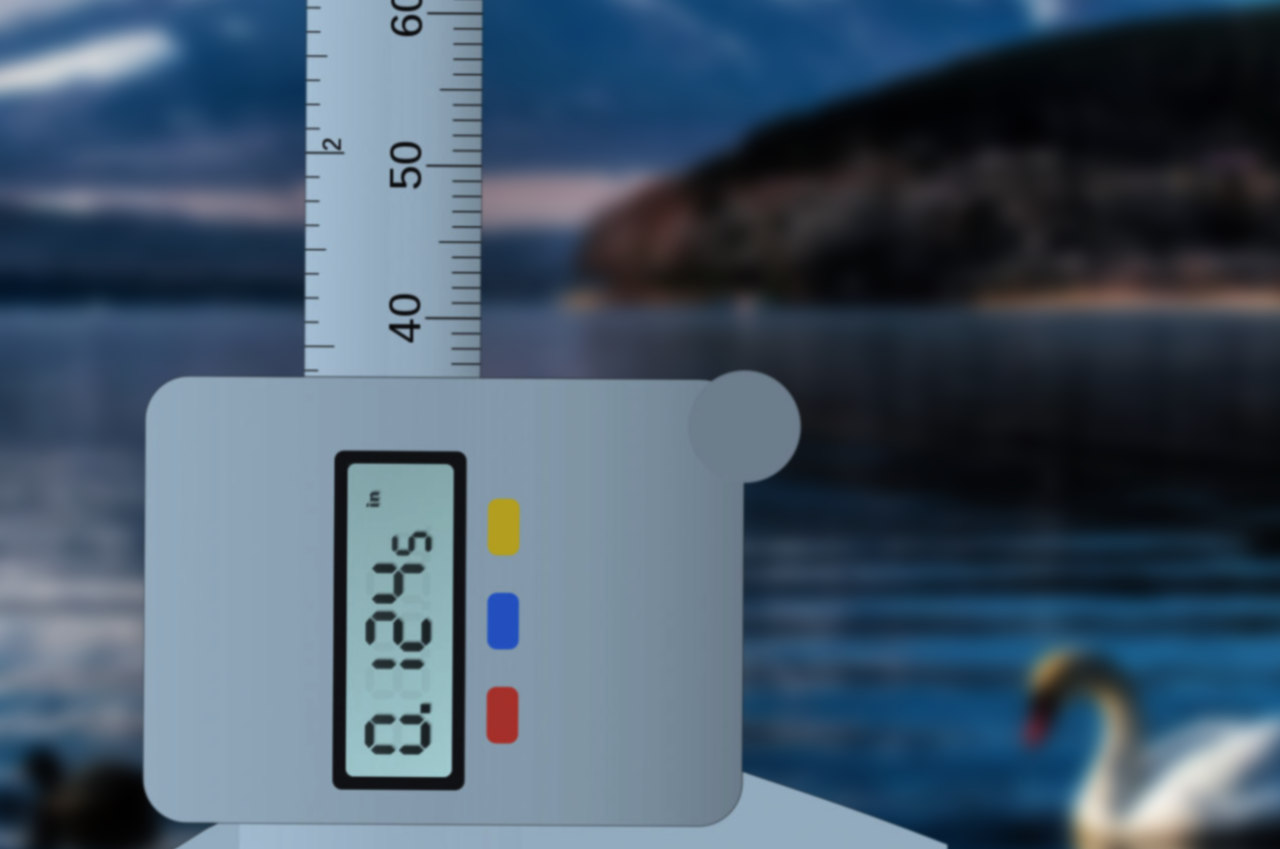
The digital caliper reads 0.1245 in
